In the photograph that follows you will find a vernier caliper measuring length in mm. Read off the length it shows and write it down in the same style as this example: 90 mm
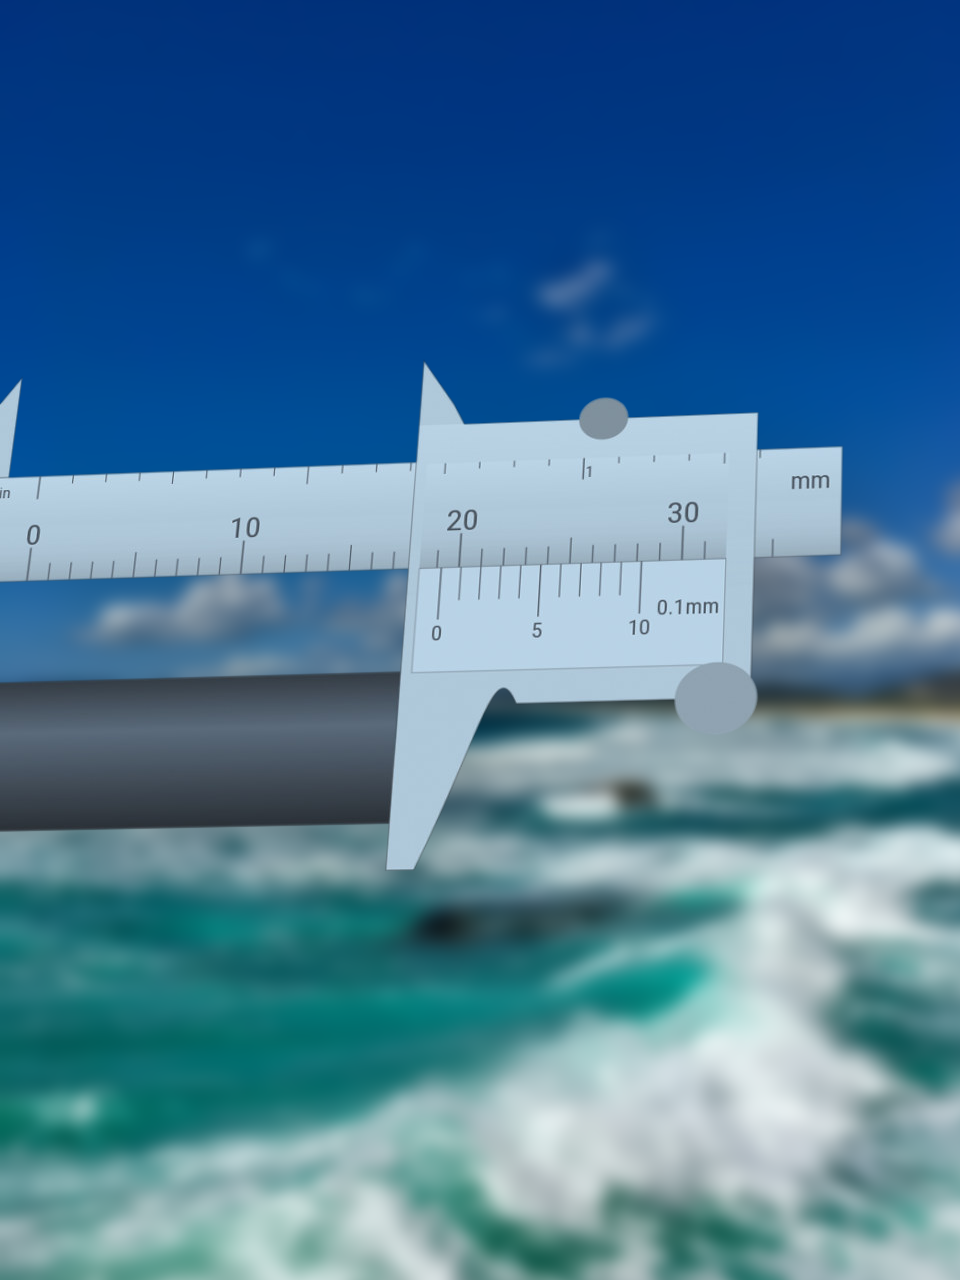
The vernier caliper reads 19.2 mm
